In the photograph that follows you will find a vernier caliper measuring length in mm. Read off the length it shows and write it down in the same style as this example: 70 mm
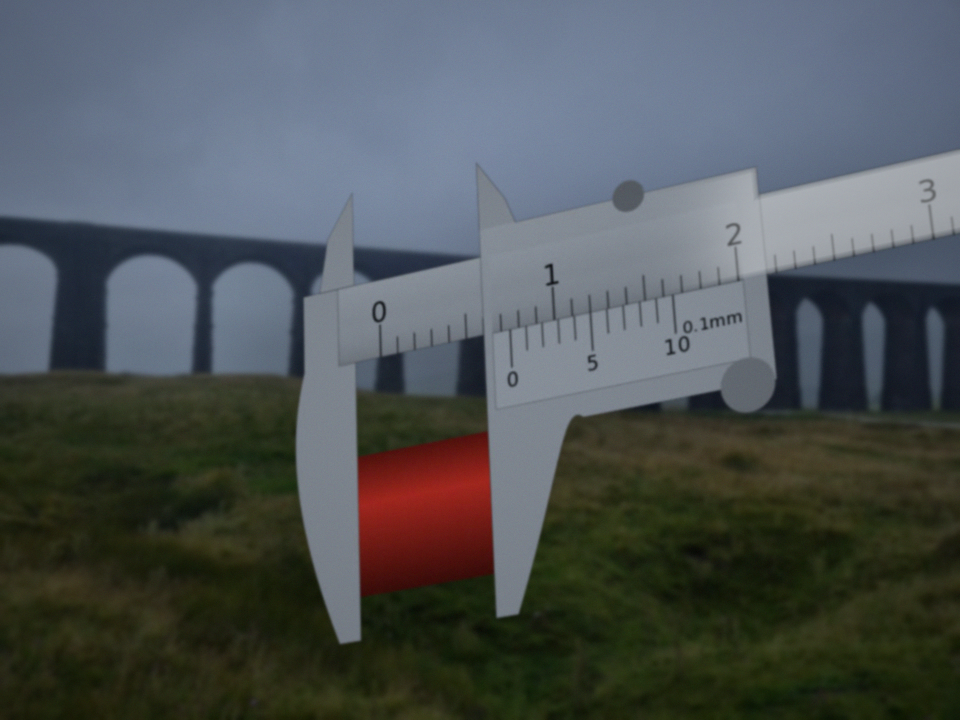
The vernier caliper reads 7.5 mm
